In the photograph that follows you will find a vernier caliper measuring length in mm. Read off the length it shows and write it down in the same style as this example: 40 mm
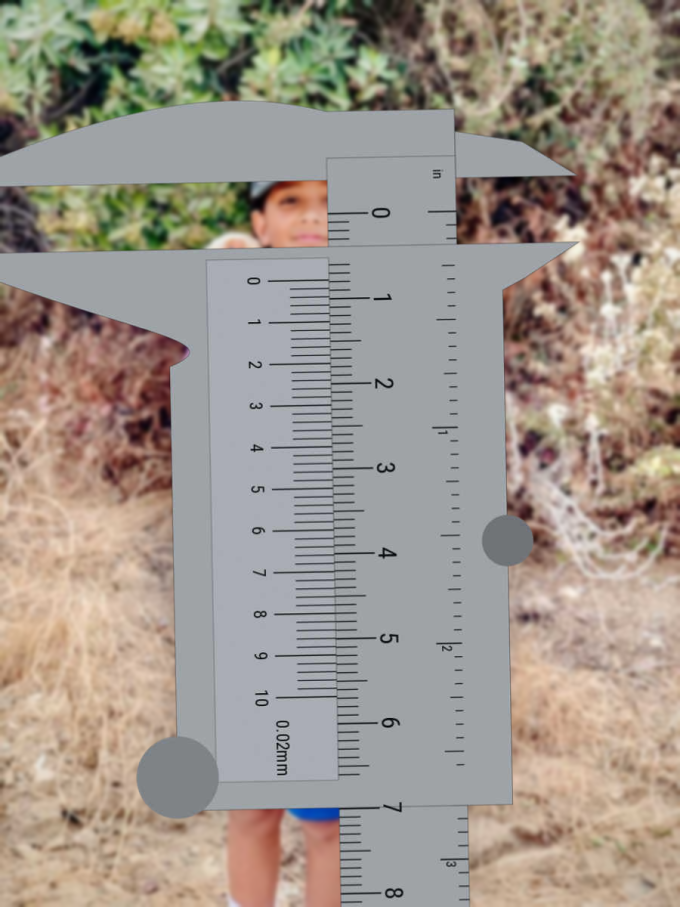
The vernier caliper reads 7.8 mm
